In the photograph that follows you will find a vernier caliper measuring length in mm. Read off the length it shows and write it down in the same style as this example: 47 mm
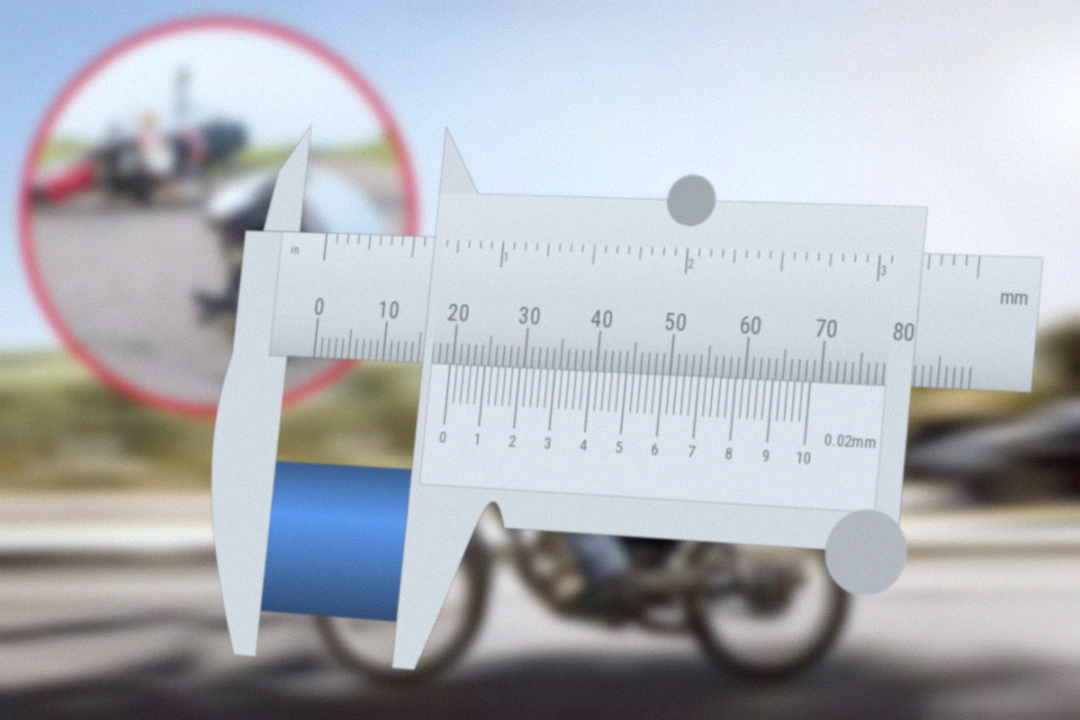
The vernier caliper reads 19.6 mm
